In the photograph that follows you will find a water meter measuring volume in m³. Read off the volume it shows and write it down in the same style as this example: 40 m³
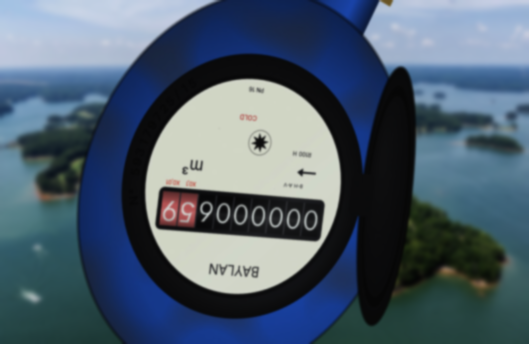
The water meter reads 6.59 m³
